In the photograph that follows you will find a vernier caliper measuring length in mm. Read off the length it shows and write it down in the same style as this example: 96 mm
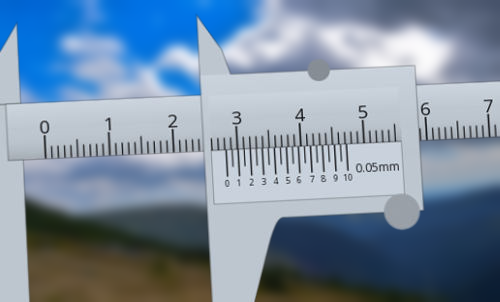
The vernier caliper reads 28.2 mm
